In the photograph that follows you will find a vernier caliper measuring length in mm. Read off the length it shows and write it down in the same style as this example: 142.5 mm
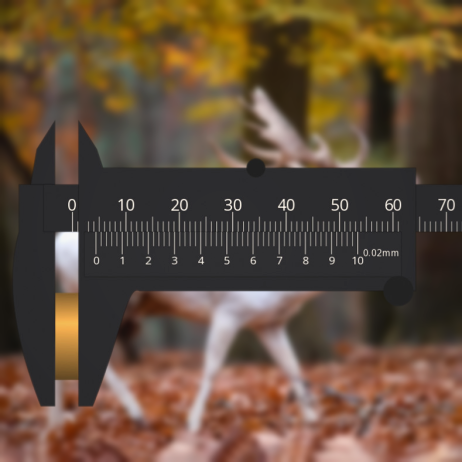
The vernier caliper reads 4.4 mm
